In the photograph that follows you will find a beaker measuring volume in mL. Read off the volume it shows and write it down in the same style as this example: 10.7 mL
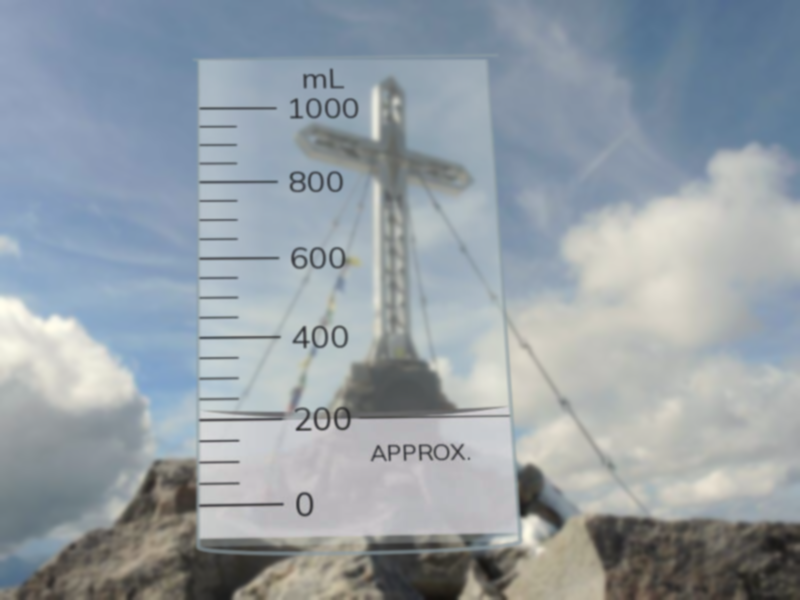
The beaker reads 200 mL
